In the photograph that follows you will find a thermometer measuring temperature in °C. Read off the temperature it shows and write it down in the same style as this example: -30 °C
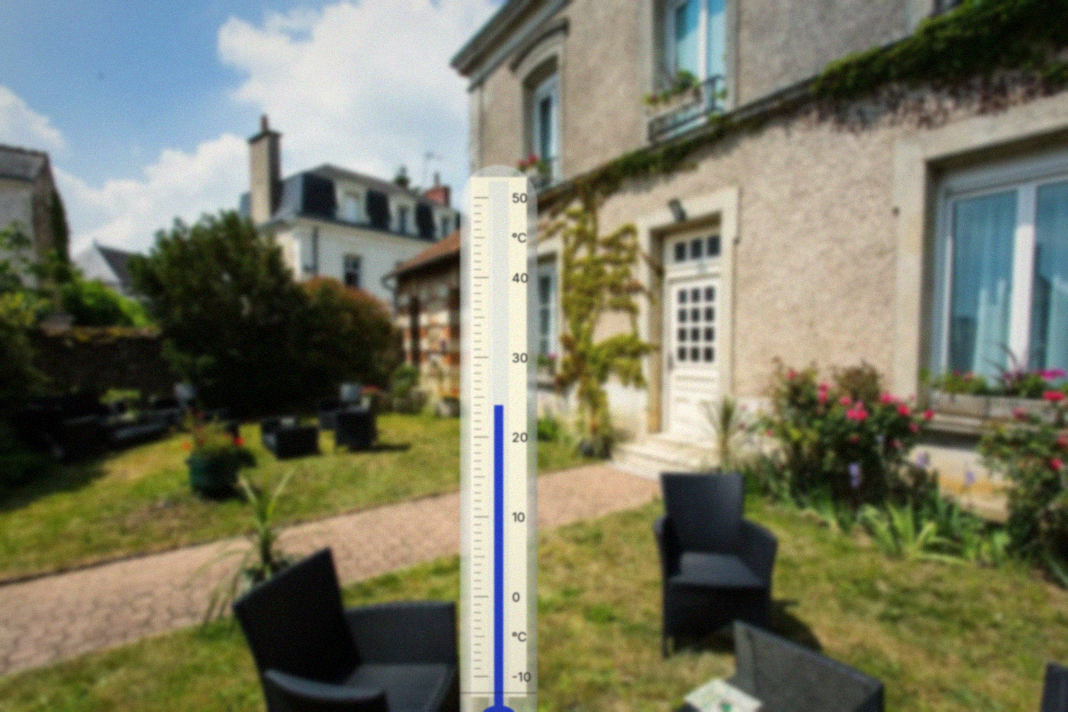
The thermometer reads 24 °C
